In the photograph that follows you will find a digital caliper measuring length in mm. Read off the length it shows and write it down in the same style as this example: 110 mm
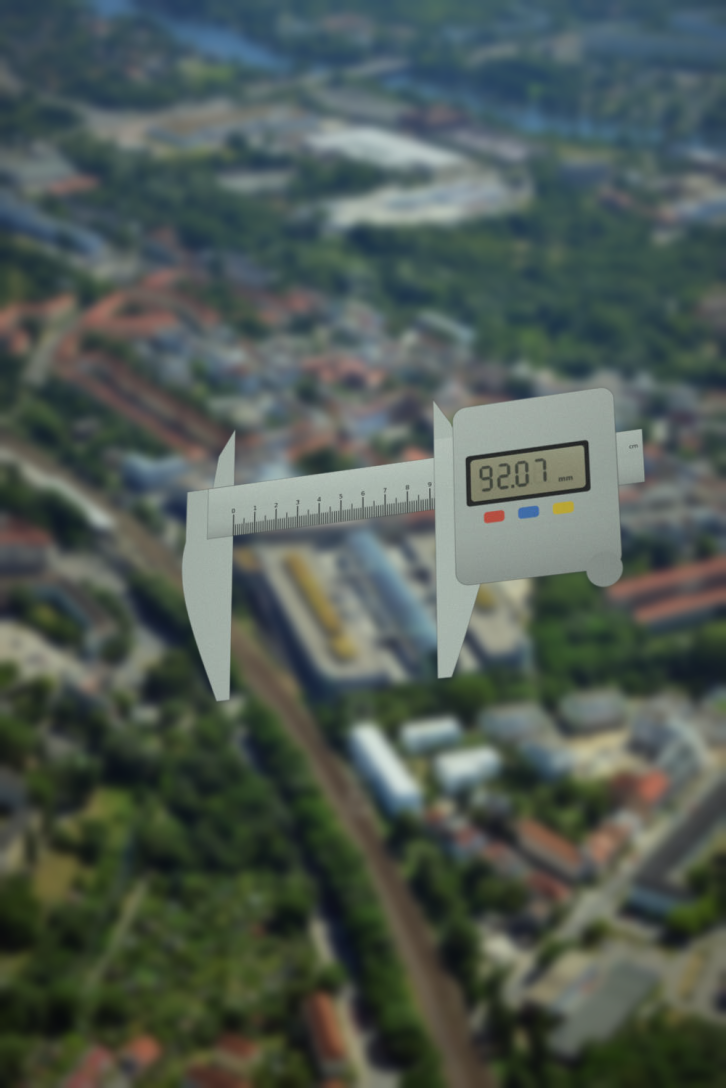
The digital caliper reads 92.07 mm
